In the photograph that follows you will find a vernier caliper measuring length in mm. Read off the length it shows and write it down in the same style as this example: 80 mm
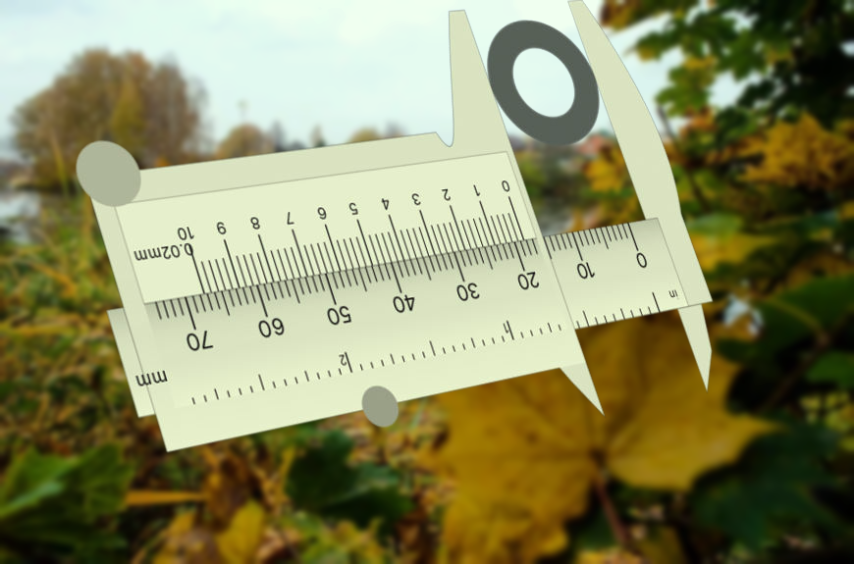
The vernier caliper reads 18.4 mm
